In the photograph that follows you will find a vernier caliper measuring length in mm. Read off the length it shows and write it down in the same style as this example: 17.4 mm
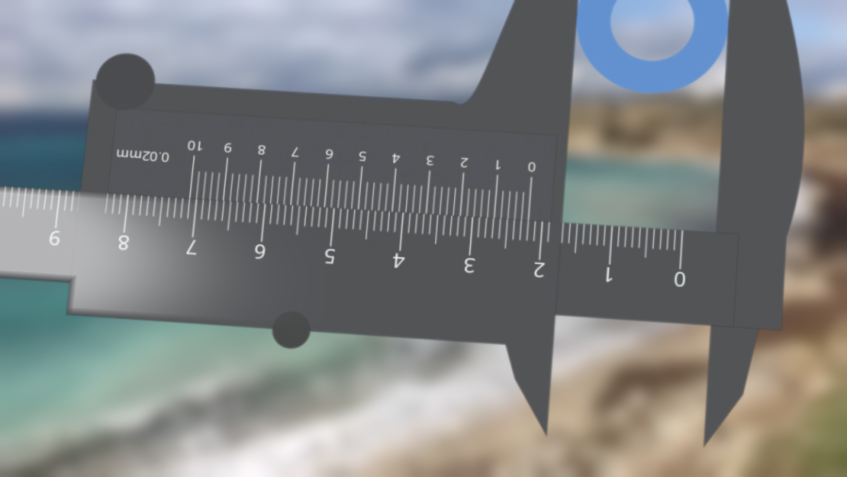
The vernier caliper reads 22.0 mm
